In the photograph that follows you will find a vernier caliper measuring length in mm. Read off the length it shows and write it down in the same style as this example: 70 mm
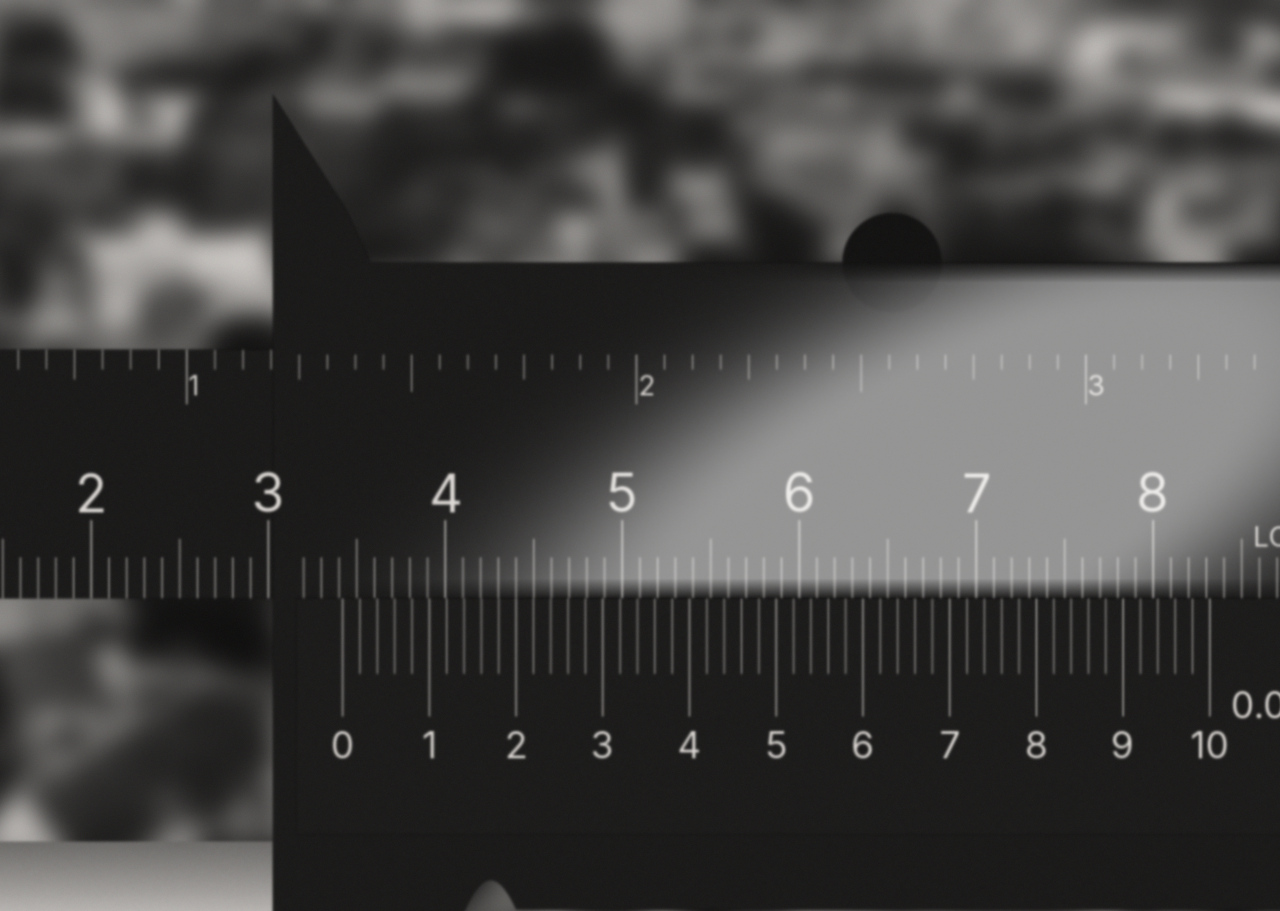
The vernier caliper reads 34.2 mm
